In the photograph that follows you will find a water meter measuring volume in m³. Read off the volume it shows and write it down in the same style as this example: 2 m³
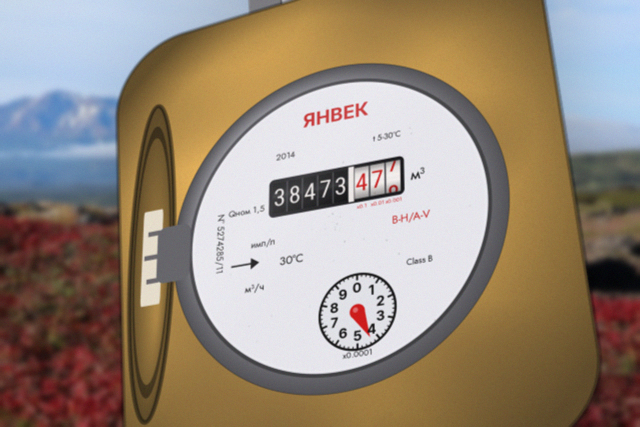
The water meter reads 38473.4774 m³
